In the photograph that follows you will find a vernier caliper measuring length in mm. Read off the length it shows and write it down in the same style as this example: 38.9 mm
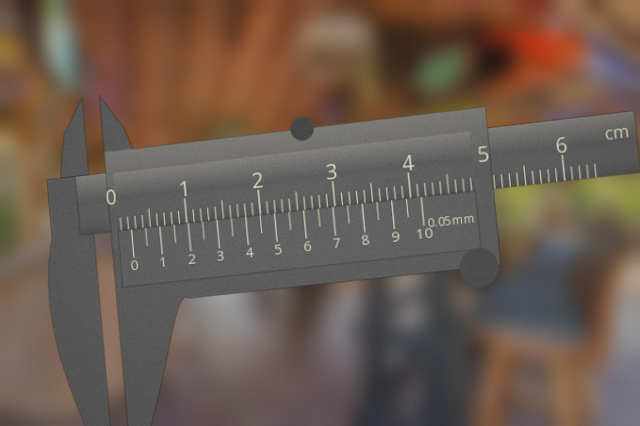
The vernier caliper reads 2.4 mm
